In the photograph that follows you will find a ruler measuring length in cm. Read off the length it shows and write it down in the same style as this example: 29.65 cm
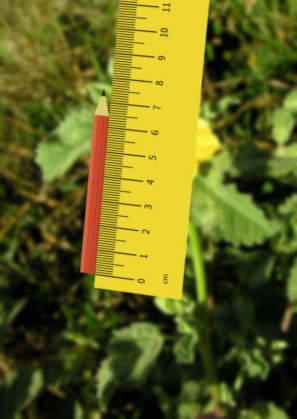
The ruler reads 7.5 cm
